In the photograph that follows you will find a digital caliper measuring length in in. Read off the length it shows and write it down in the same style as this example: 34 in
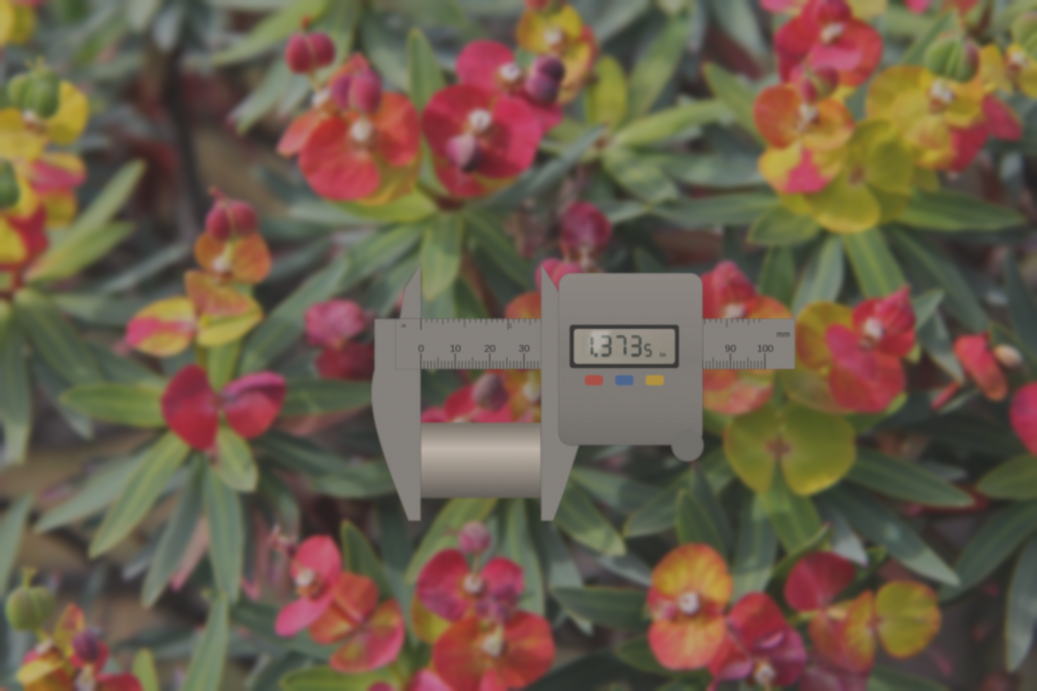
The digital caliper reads 1.3735 in
